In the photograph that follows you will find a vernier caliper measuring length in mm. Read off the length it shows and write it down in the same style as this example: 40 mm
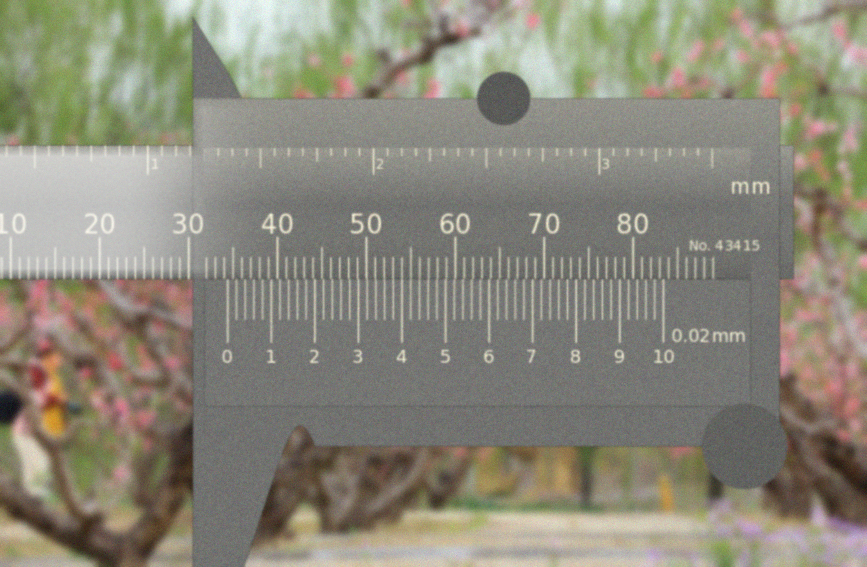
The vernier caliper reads 34.4 mm
